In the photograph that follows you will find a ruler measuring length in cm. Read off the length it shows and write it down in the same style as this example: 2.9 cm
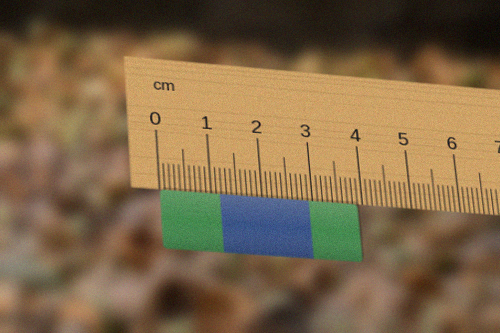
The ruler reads 3.9 cm
